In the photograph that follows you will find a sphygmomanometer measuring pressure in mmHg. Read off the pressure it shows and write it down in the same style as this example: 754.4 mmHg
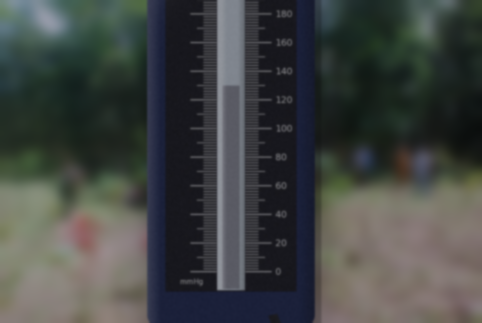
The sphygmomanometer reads 130 mmHg
